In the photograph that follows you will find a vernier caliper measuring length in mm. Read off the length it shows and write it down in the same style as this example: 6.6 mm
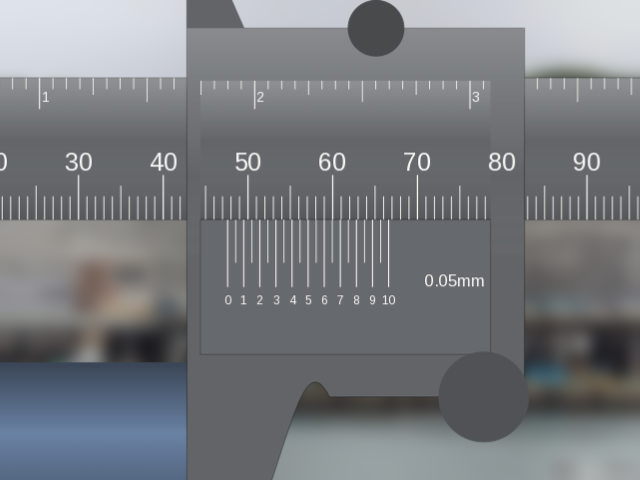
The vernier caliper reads 47.6 mm
